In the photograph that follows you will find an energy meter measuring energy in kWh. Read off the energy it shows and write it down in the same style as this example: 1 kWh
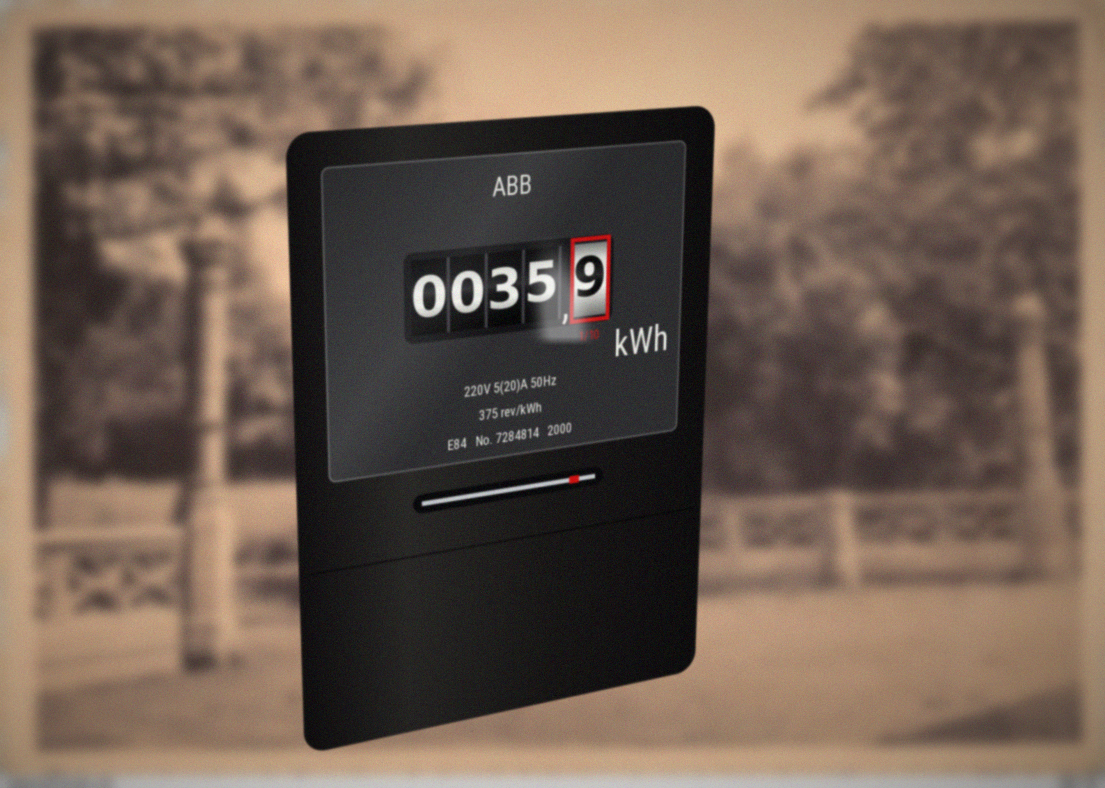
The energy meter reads 35.9 kWh
